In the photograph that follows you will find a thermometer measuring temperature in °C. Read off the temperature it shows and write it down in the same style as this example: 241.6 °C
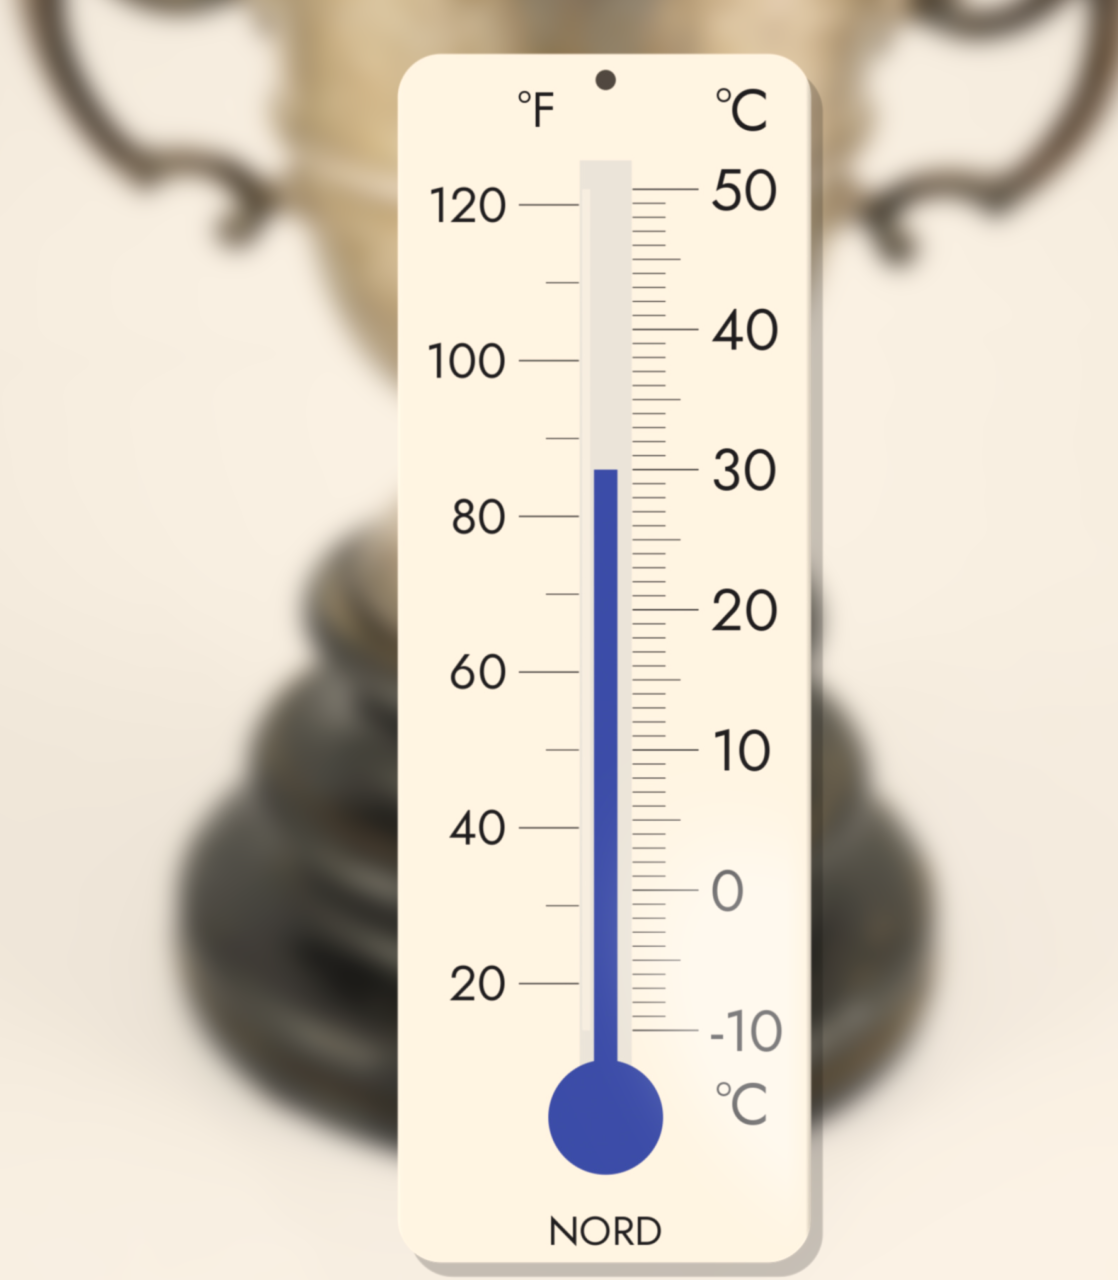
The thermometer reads 30 °C
